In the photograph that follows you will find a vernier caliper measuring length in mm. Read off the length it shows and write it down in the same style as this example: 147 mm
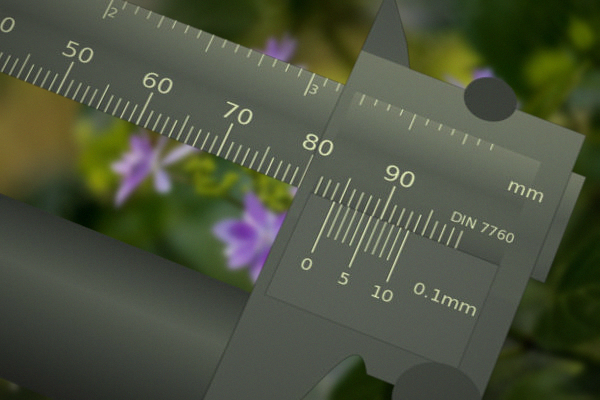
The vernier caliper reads 84.4 mm
